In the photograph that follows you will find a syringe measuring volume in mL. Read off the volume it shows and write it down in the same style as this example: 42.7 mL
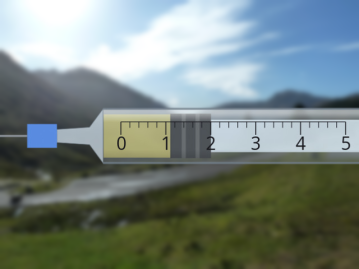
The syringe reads 1.1 mL
